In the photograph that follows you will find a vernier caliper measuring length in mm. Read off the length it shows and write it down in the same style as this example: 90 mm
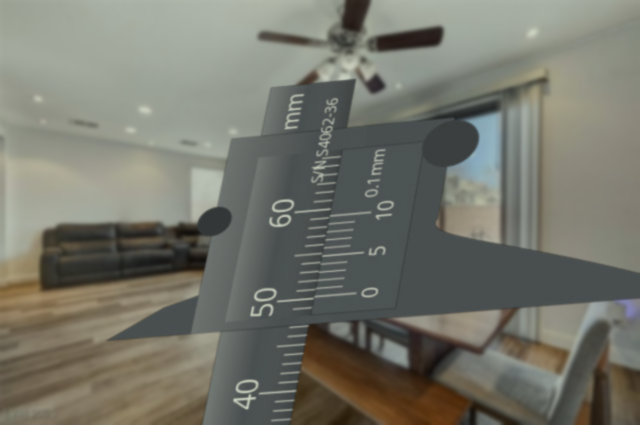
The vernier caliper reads 50.2 mm
